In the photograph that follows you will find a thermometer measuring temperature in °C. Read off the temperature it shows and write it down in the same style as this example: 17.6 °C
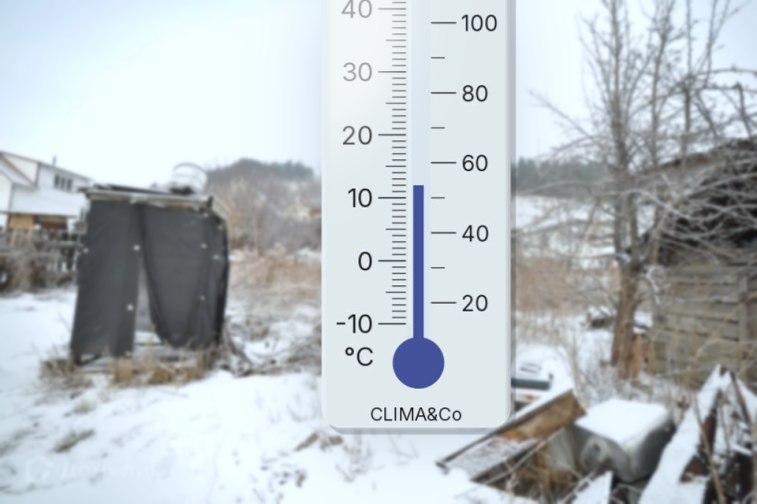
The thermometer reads 12 °C
